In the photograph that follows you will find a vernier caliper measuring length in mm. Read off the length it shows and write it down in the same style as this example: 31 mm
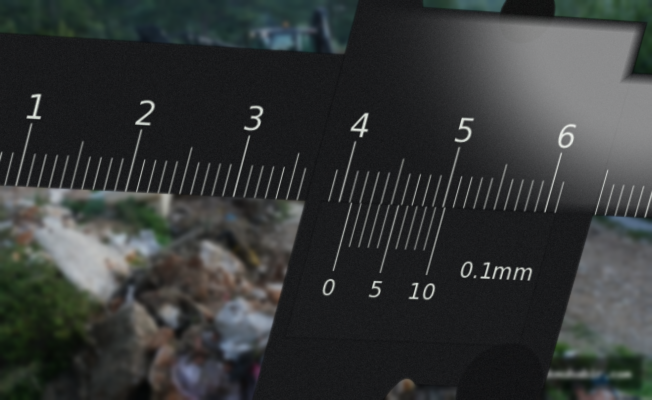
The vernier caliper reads 41.2 mm
